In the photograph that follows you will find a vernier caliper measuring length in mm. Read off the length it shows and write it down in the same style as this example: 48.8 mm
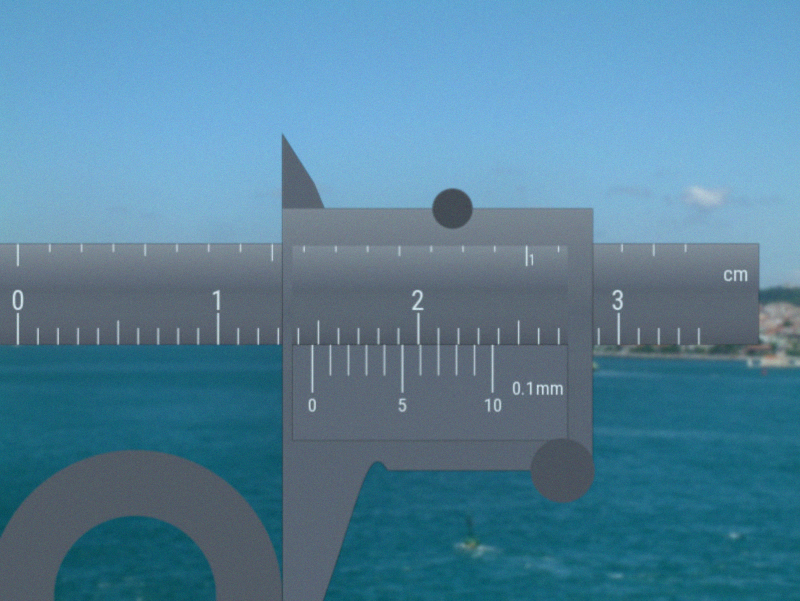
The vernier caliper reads 14.7 mm
